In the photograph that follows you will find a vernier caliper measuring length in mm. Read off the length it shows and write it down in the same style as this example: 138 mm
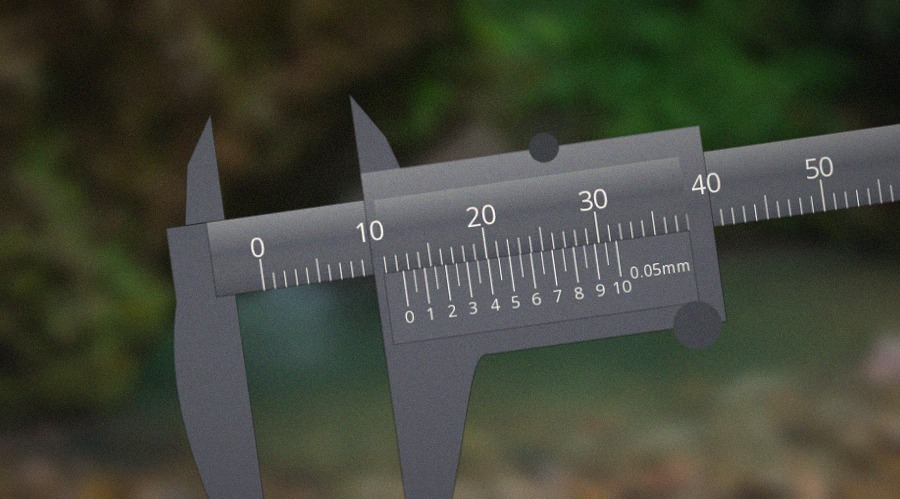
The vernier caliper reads 12.5 mm
